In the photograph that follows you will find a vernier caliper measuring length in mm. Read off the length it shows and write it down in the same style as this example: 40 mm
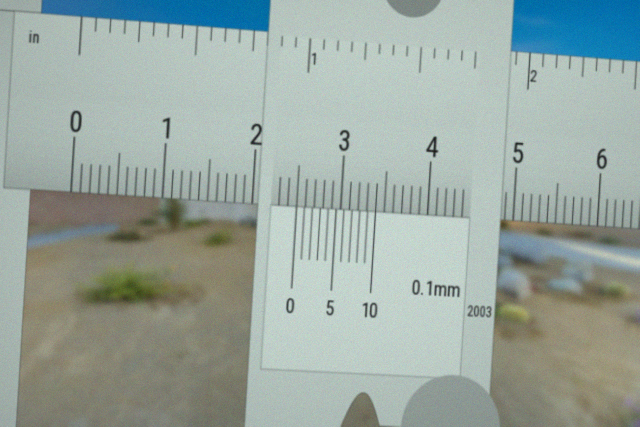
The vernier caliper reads 25.0 mm
